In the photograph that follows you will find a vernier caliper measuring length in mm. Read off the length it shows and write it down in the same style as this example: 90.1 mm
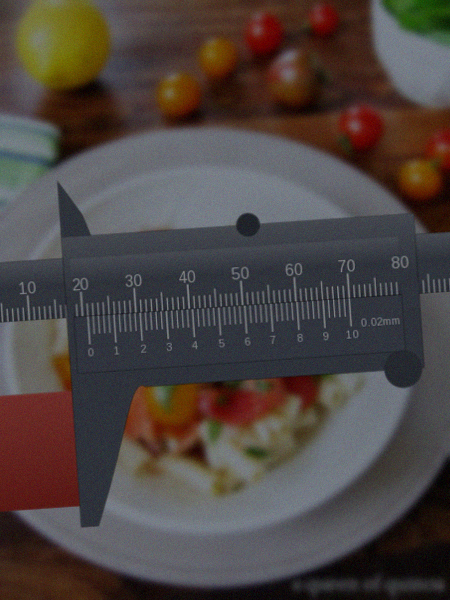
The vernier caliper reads 21.0 mm
